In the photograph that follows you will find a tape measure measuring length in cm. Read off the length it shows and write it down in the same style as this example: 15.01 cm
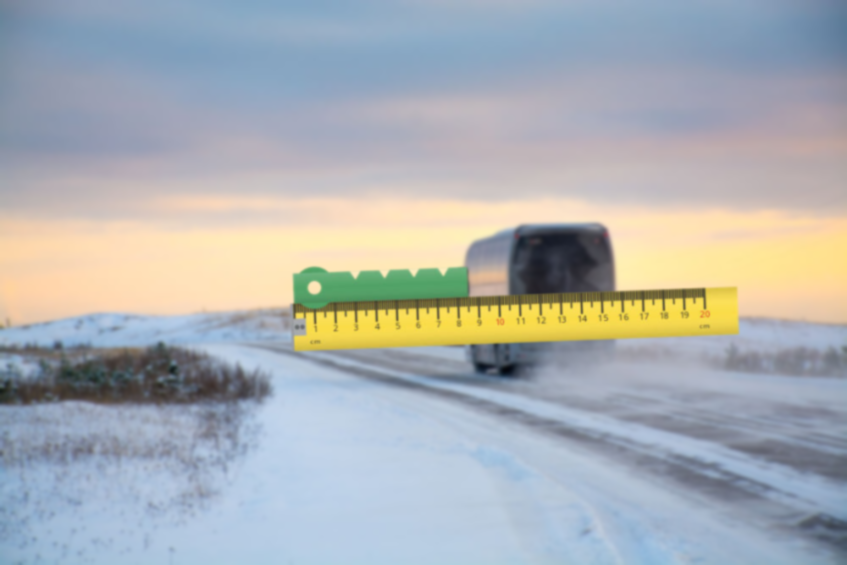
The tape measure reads 8.5 cm
